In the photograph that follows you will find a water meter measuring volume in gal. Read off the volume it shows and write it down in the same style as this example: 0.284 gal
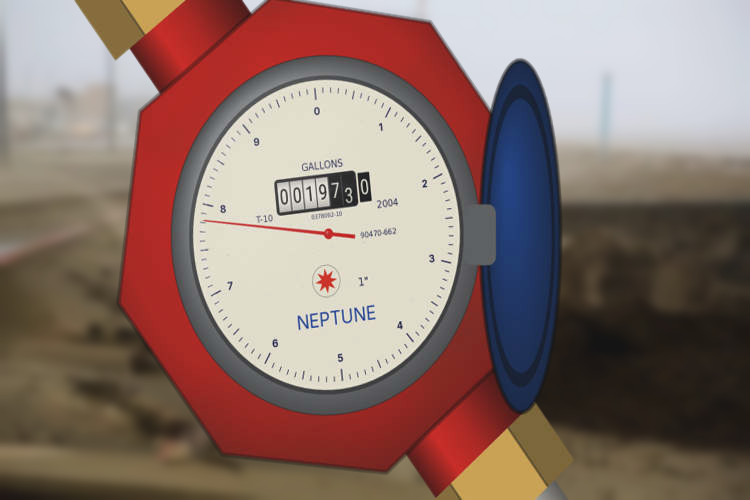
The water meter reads 19727.8 gal
